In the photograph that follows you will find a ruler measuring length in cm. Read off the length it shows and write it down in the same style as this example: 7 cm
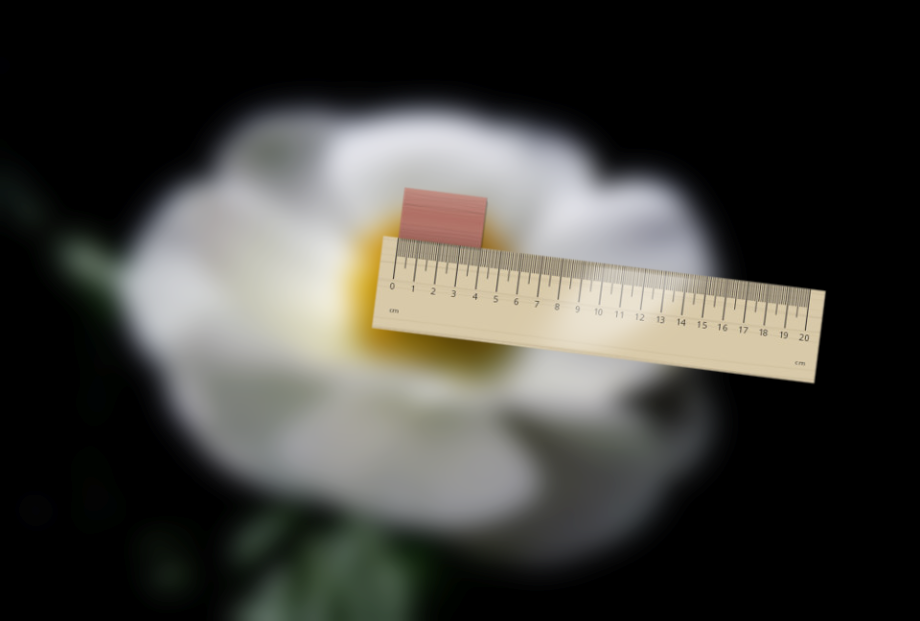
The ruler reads 4 cm
